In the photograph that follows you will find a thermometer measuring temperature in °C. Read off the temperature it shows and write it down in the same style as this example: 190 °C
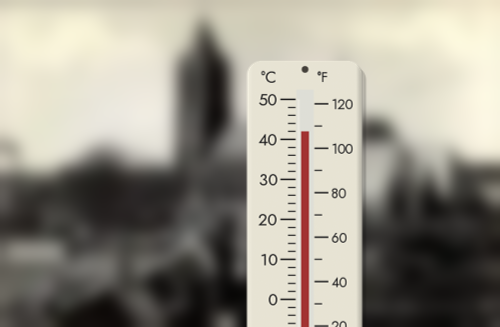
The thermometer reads 42 °C
